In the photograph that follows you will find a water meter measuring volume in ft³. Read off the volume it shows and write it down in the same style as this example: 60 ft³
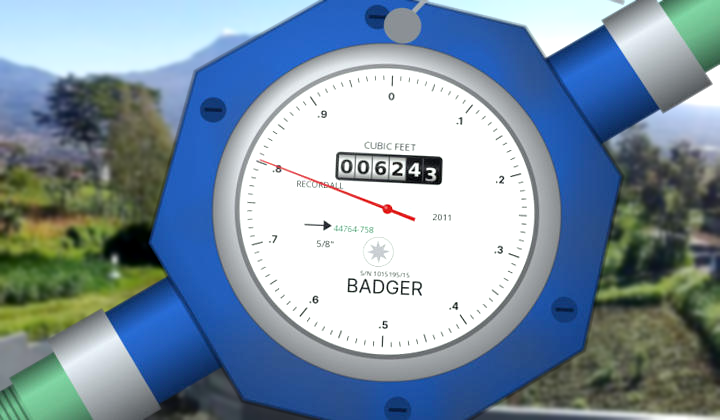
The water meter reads 6242.80 ft³
